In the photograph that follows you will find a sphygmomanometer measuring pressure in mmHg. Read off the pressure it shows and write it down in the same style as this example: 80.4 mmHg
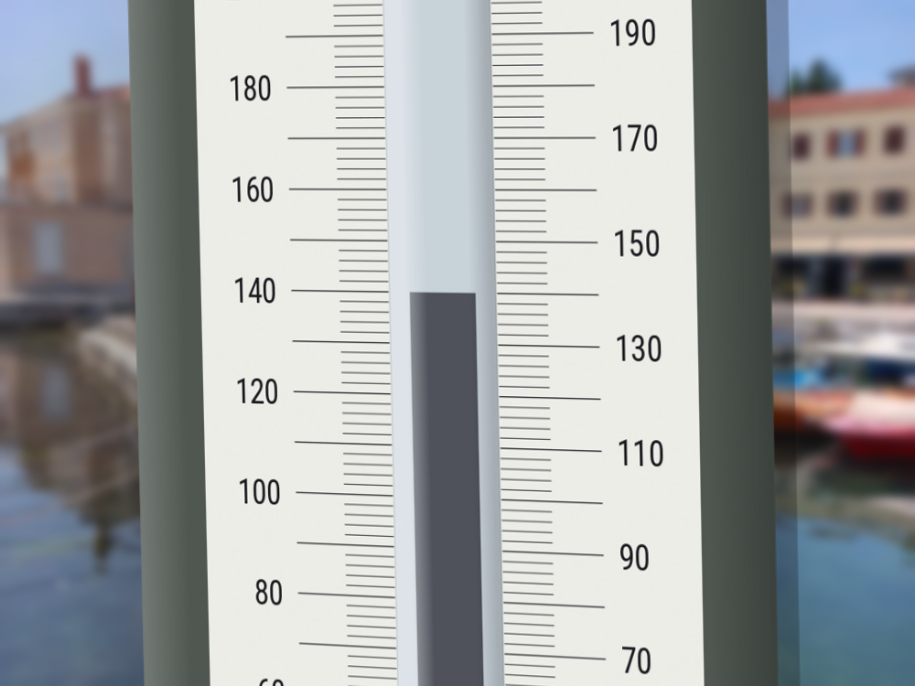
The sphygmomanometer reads 140 mmHg
